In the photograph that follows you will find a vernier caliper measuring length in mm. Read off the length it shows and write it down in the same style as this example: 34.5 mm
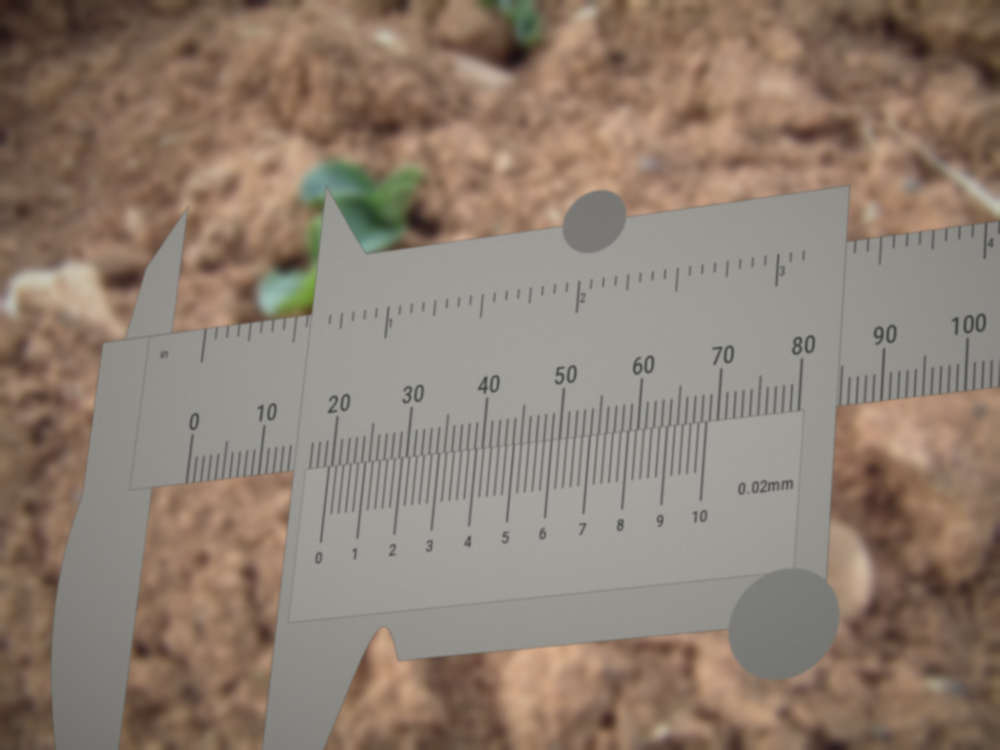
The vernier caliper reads 19.6 mm
